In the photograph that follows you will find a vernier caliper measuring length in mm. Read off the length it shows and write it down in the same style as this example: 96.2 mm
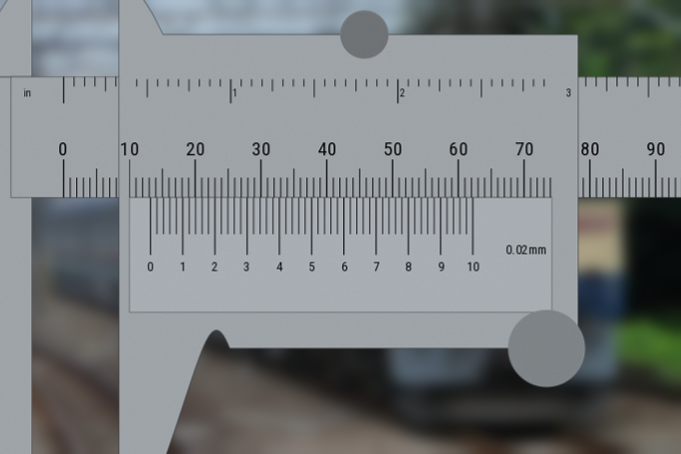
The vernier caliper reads 13.2 mm
